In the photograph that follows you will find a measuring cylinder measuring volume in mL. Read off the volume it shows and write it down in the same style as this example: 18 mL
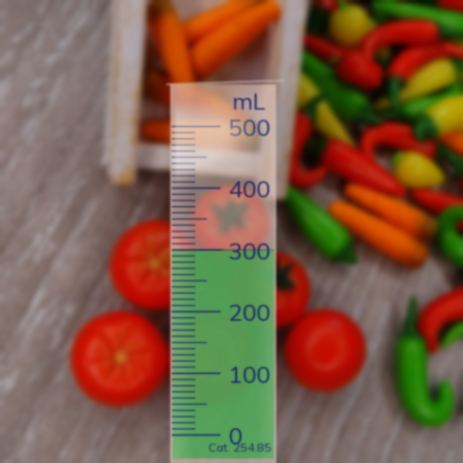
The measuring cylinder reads 300 mL
